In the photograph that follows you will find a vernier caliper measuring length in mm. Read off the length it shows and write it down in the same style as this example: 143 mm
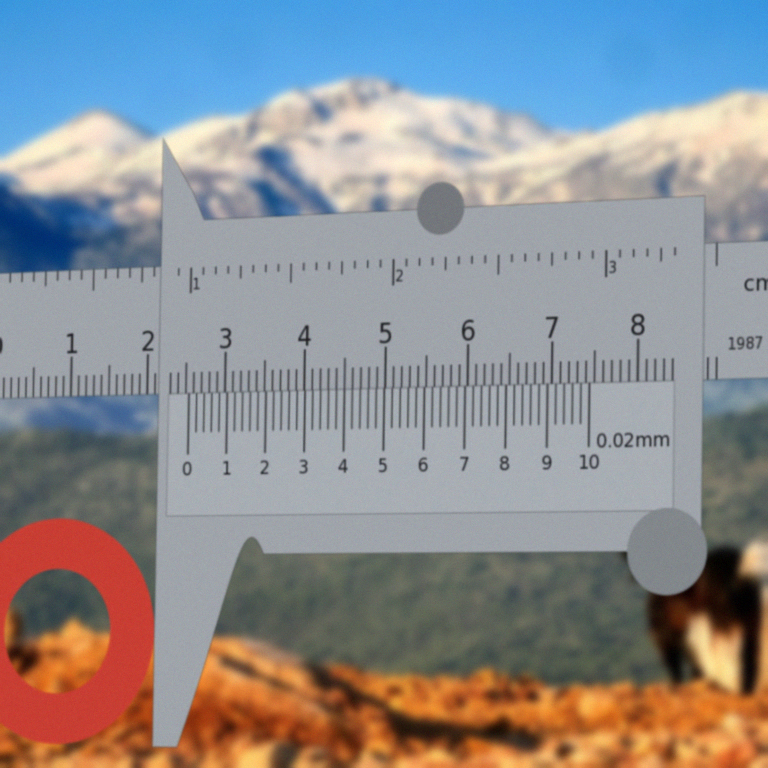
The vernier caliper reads 25.4 mm
